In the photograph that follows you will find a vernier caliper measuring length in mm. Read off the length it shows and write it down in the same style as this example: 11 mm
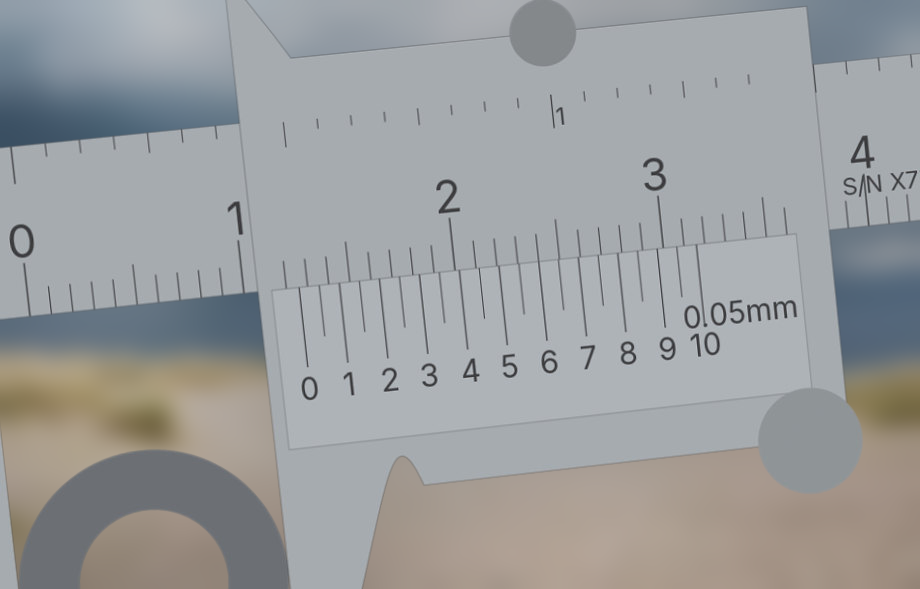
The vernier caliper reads 12.6 mm
